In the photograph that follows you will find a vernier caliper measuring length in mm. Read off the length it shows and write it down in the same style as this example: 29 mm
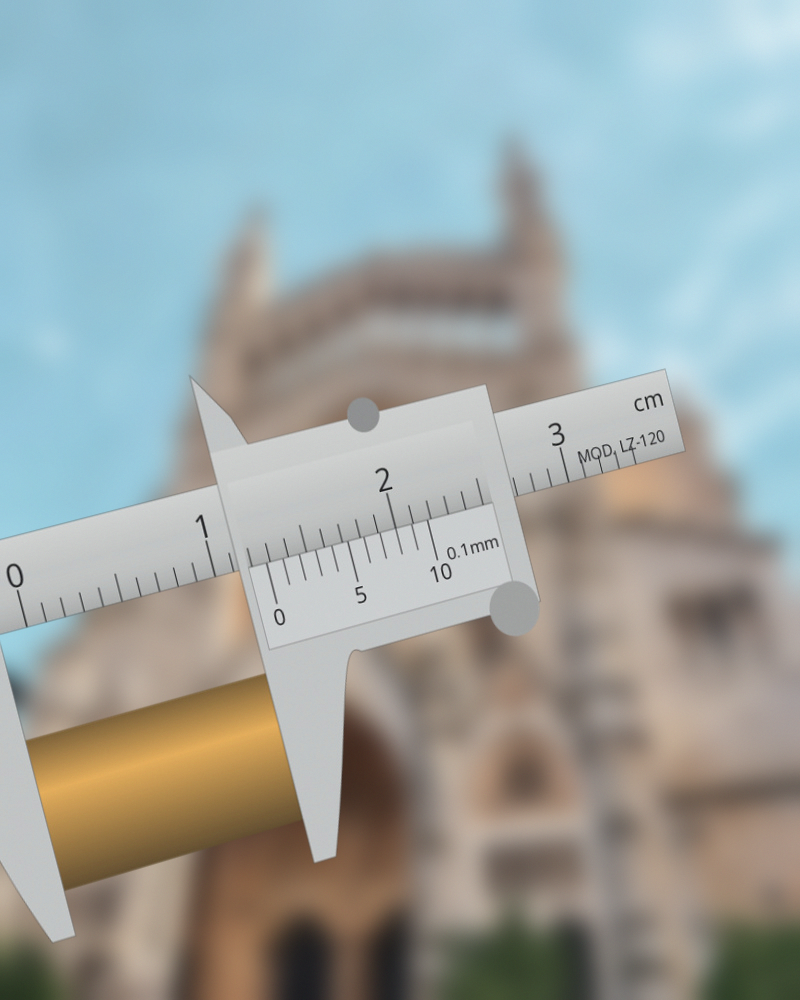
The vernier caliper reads 12.8 mm
